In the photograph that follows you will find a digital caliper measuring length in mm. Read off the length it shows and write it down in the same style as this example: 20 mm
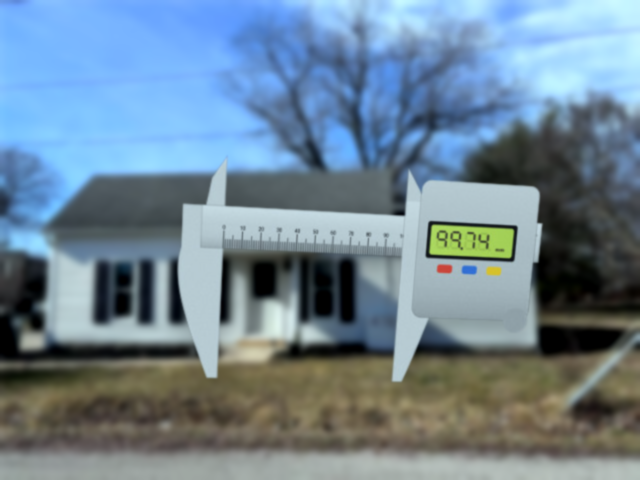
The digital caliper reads 99.74 mm
